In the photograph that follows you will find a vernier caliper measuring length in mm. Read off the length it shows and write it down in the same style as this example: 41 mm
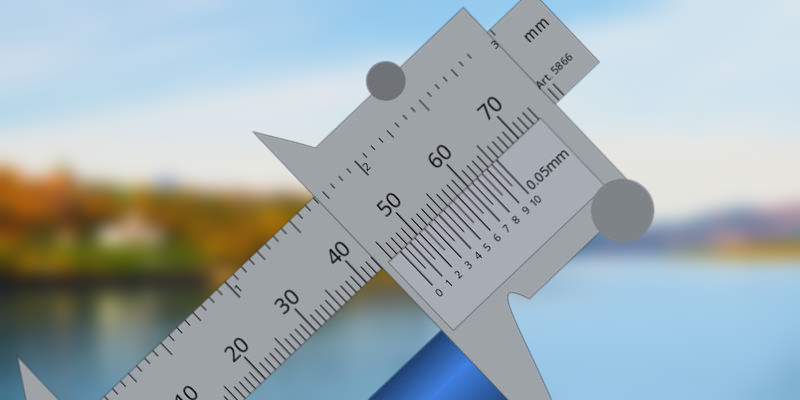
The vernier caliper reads 46.6 mm
